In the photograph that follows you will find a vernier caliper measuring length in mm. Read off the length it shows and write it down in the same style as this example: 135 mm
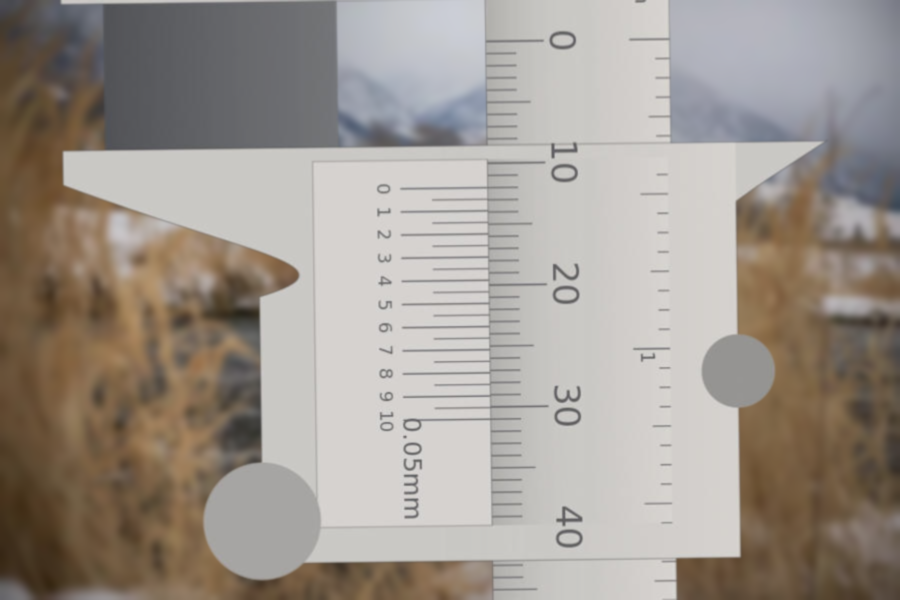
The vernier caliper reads 12.0 mm
